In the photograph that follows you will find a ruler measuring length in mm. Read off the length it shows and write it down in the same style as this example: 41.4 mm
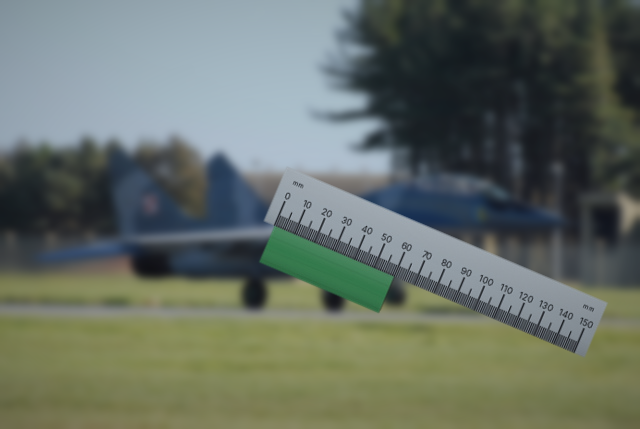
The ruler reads 60 mm
